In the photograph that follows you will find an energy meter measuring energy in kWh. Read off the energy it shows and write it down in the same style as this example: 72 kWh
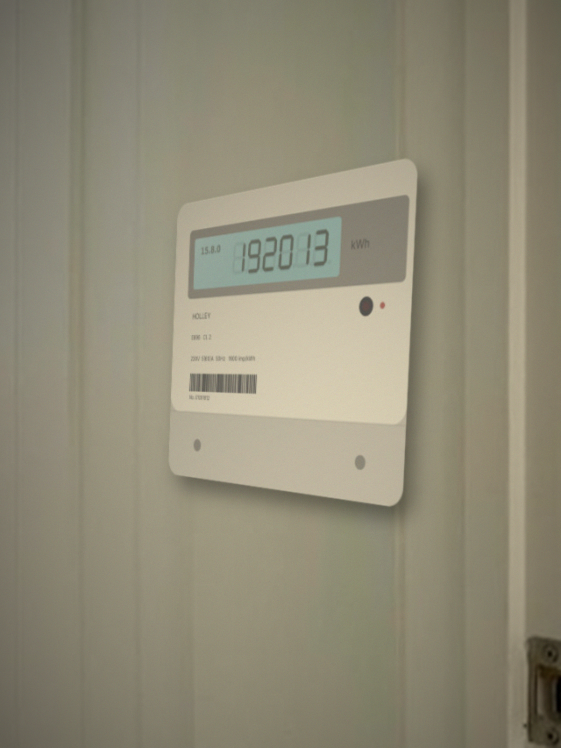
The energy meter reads 192013 kWh
